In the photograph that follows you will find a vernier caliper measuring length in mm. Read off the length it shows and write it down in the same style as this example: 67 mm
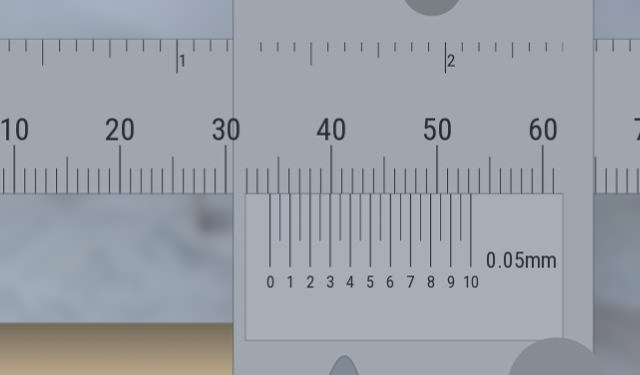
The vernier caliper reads 34.2 mm
